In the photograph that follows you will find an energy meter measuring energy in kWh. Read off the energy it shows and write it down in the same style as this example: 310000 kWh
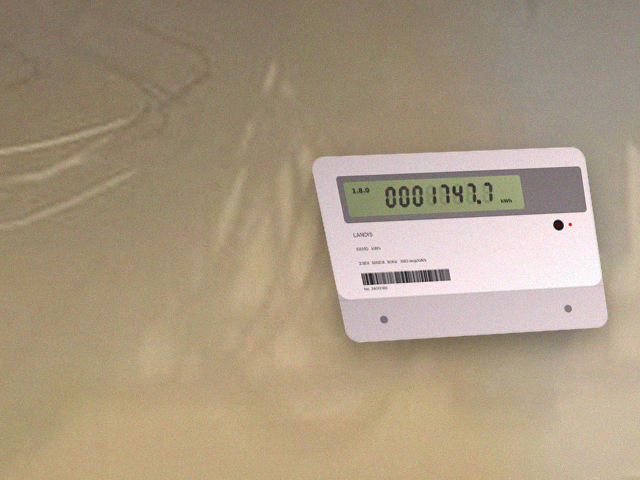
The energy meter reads 1747.7 kWh
